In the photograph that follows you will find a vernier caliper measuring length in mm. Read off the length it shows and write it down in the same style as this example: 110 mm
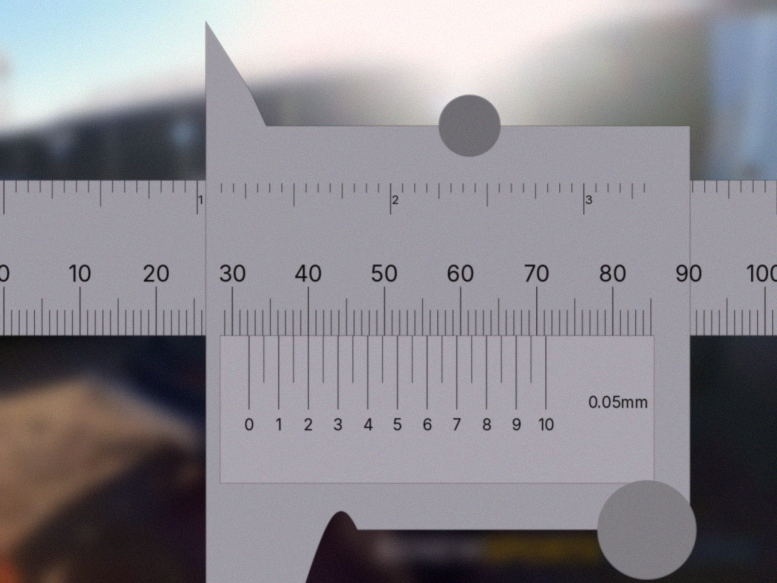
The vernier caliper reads 32.2 mm
